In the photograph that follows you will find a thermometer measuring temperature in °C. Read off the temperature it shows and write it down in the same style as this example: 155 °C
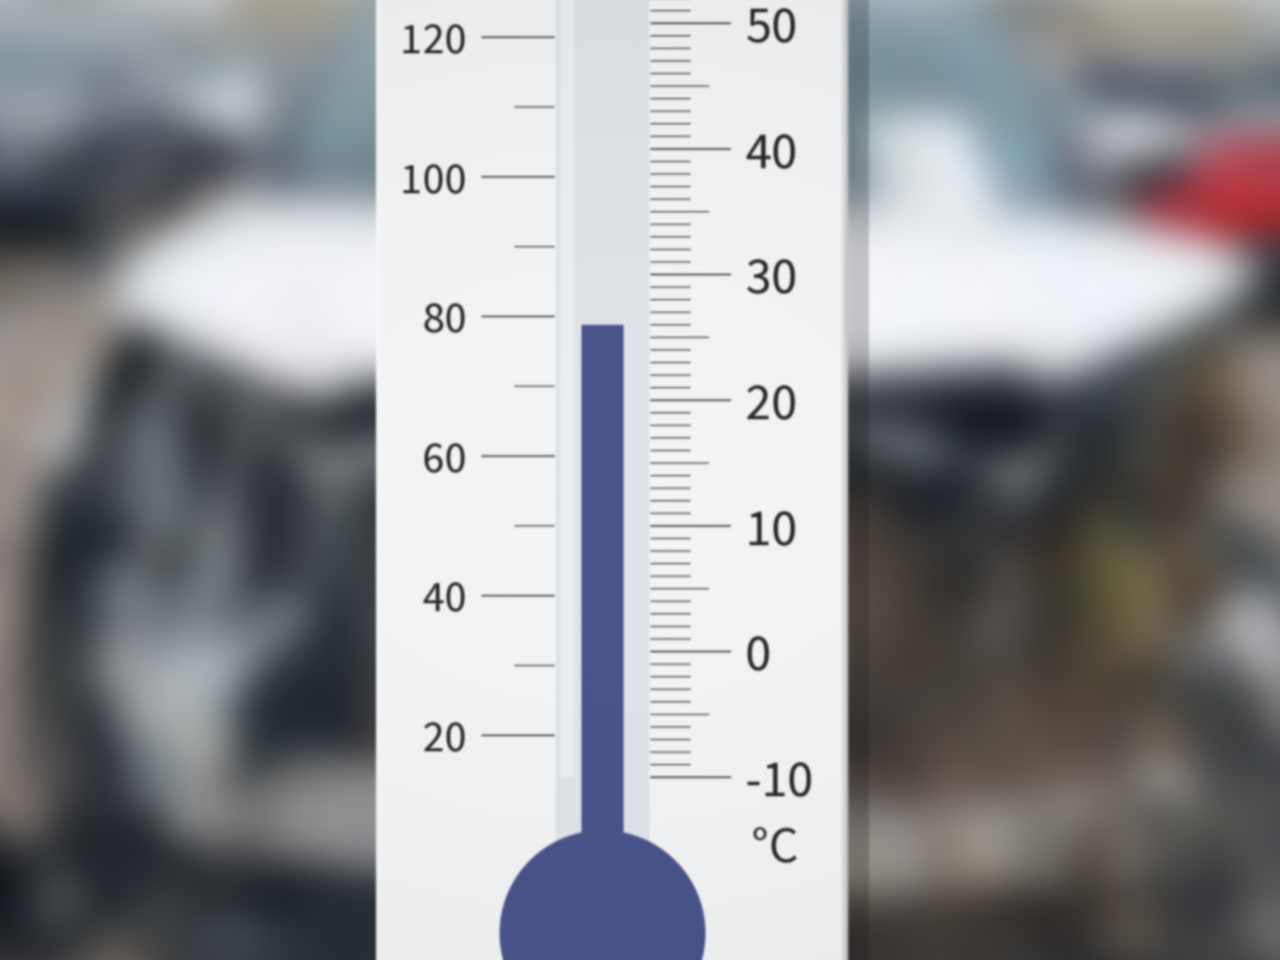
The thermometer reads 26 °C
